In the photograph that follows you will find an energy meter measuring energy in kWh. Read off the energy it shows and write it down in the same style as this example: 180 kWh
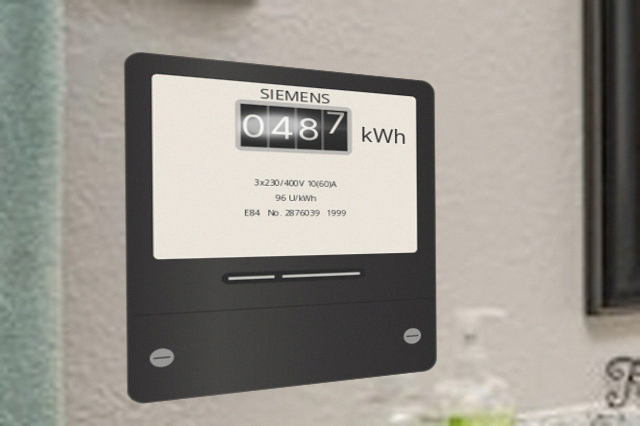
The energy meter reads 487 kWh
